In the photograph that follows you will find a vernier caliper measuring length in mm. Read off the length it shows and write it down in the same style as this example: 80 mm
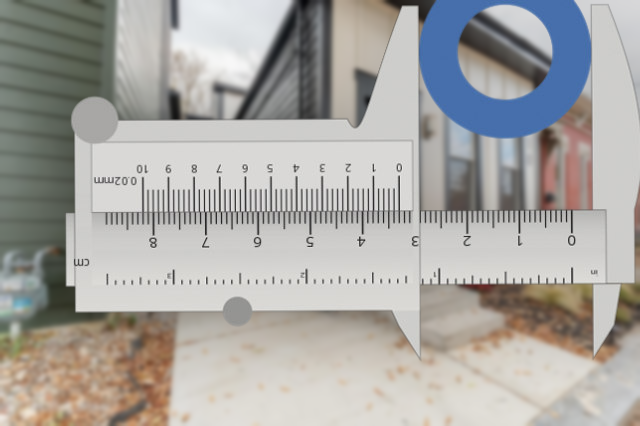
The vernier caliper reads 33.0 mm
